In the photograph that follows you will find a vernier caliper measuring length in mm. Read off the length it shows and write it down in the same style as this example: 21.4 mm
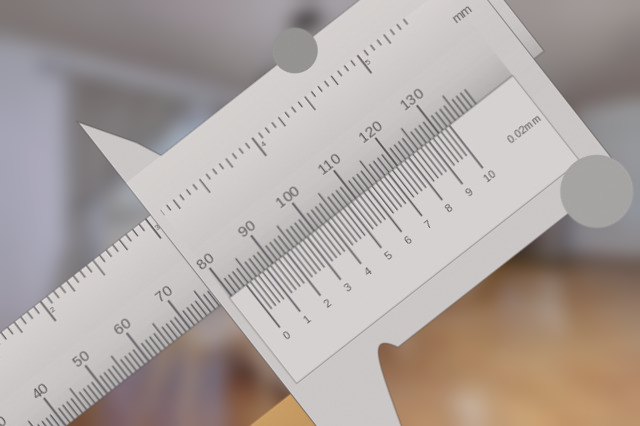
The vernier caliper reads 83.5 mm
